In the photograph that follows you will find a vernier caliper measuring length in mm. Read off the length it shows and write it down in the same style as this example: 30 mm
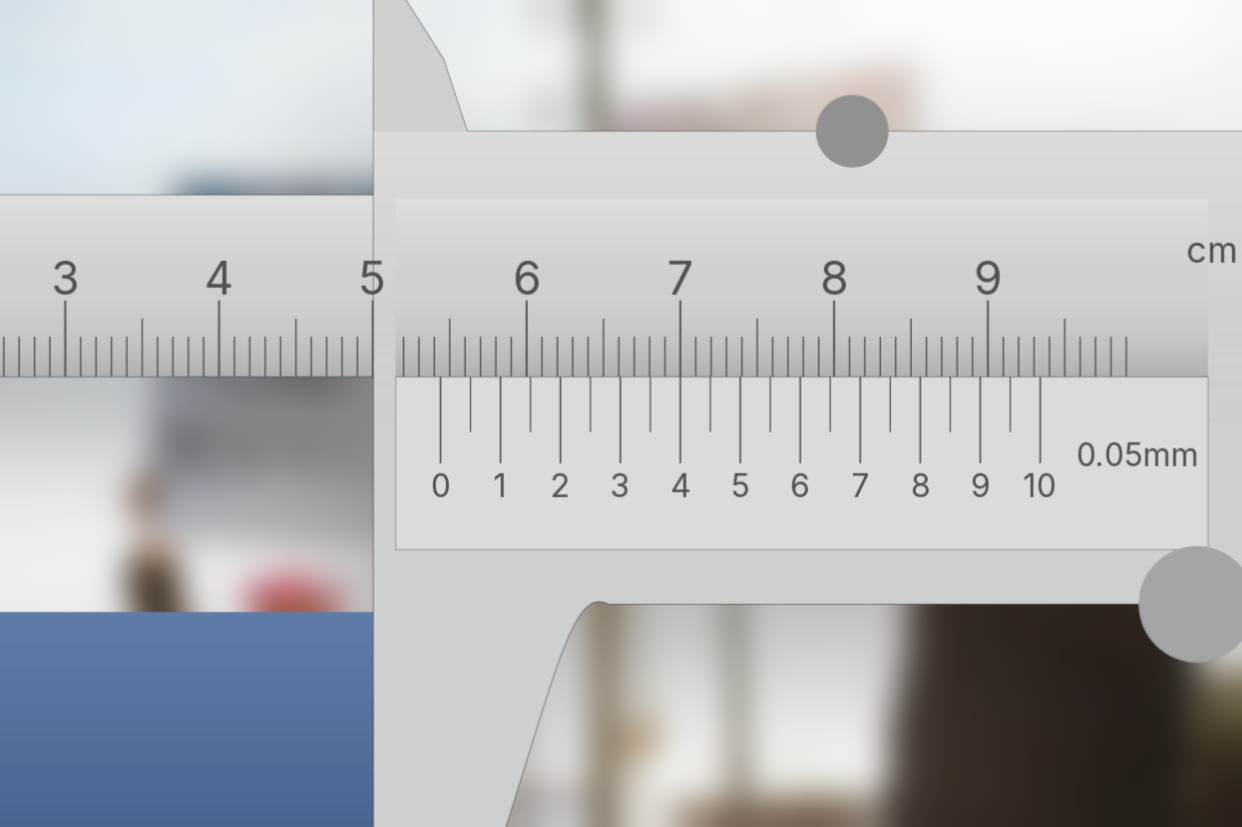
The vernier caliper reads 54.4 mm
